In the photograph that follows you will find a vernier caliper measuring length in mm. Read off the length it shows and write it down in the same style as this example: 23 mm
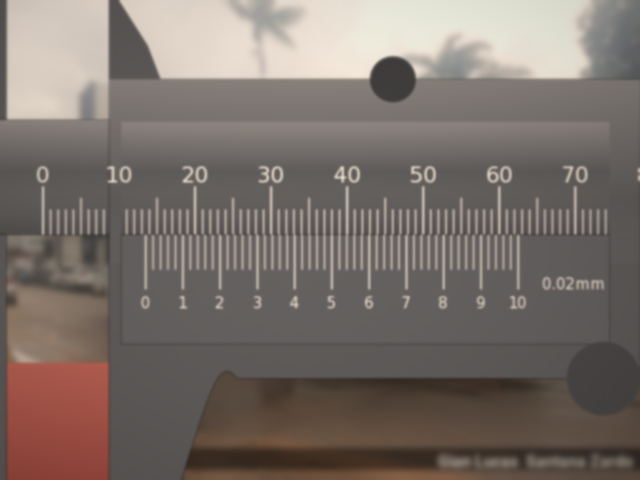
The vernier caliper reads 13.5 mm
